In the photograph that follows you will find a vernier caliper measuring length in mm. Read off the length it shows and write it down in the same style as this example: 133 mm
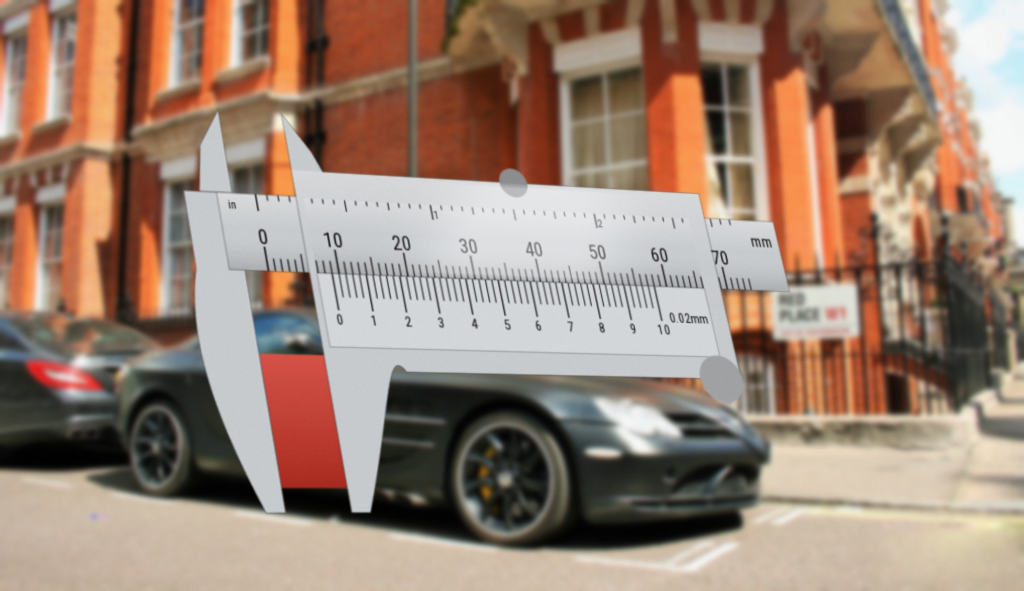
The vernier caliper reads 9.0 mm
